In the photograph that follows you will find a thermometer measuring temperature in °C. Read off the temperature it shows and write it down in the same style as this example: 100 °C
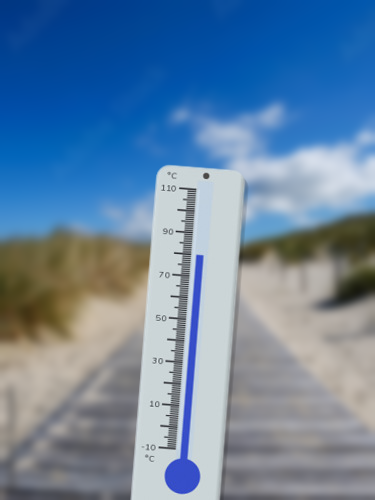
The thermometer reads 80 °C
